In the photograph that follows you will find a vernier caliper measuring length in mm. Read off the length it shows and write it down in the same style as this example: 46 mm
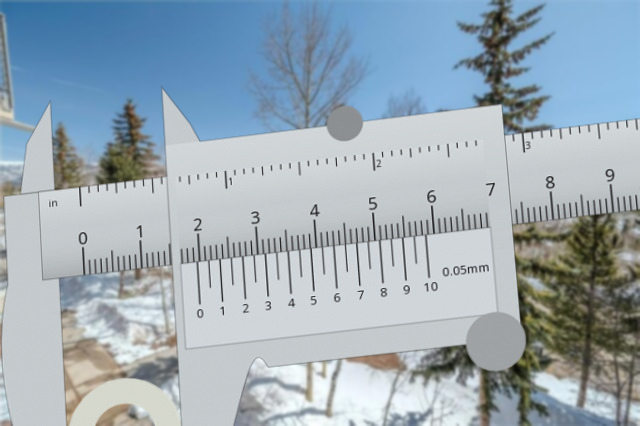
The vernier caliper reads 19.6 mm
